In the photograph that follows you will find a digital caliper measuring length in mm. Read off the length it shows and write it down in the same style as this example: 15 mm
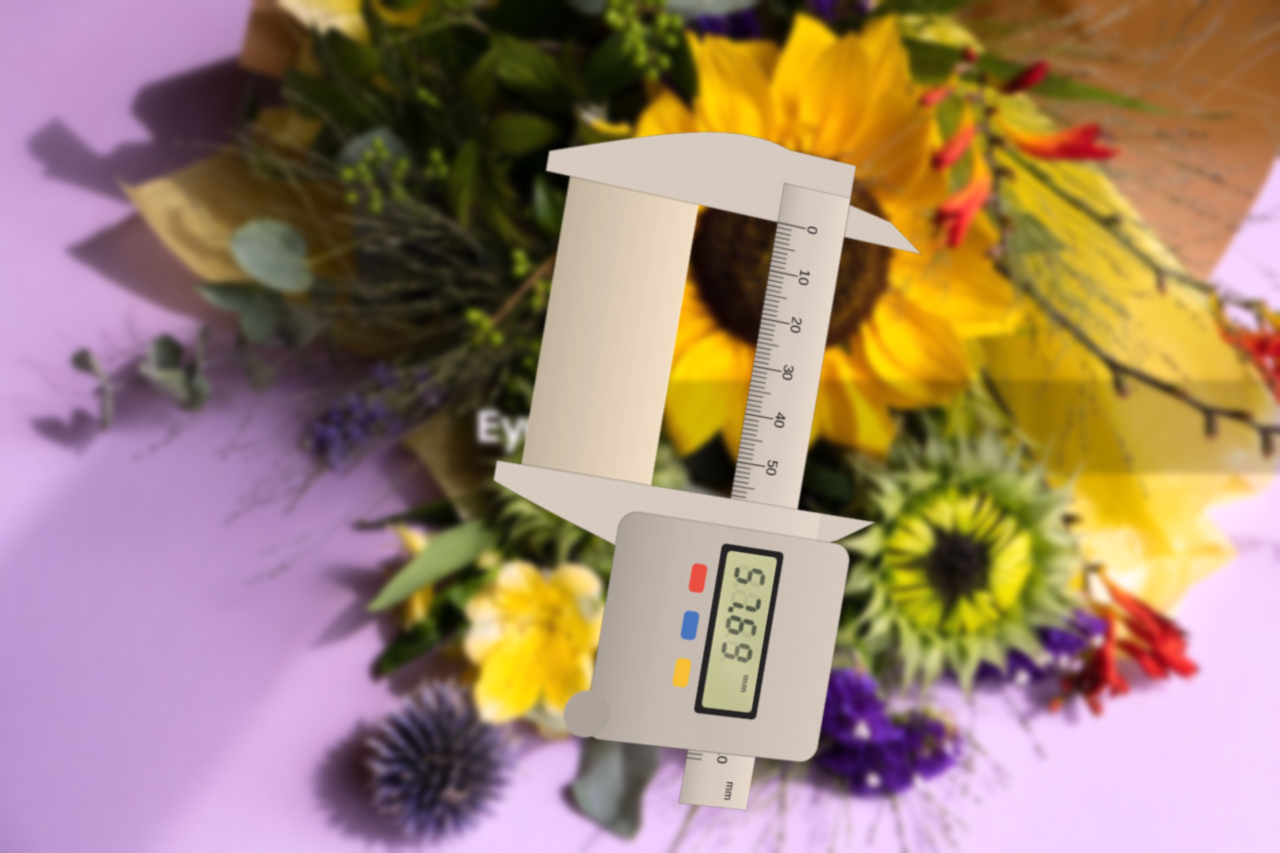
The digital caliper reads 57.69 mm
